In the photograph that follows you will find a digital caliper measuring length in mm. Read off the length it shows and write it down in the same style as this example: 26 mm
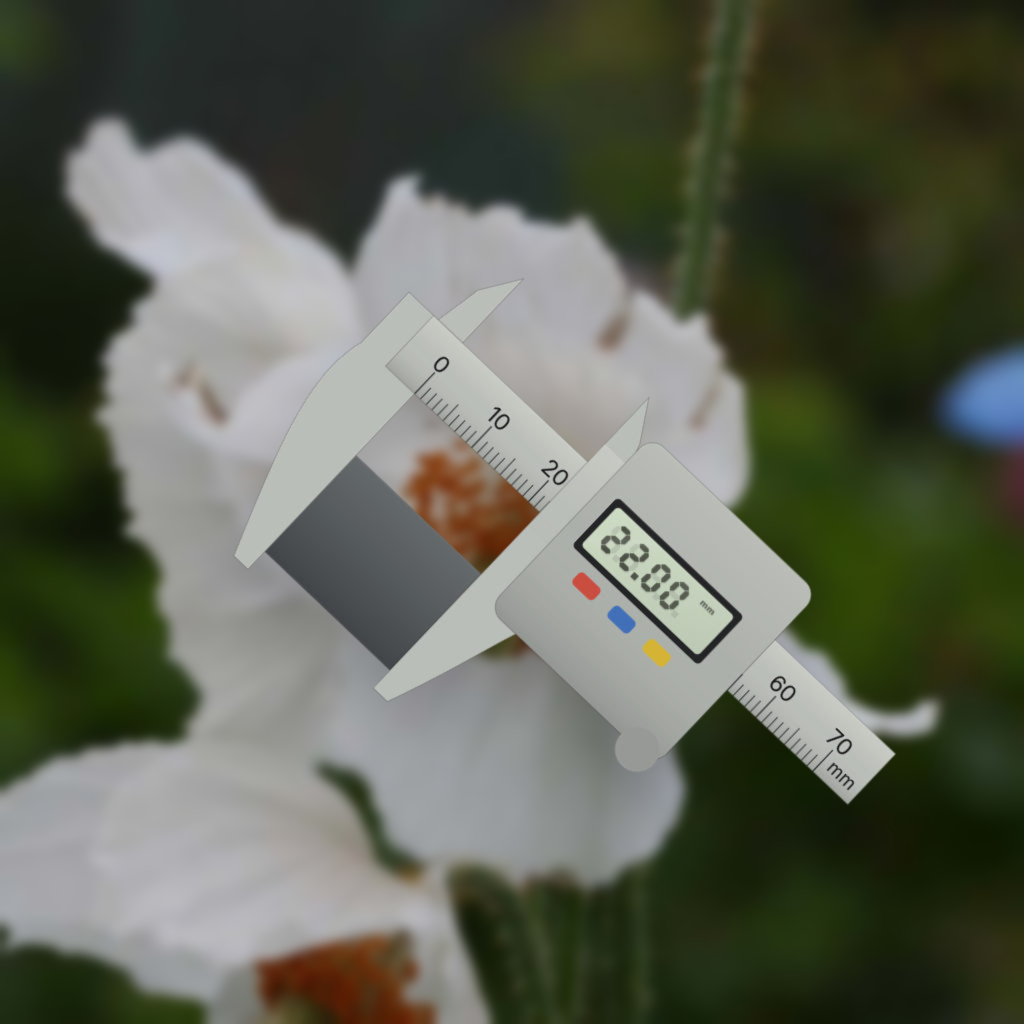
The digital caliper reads 22.00 mm
